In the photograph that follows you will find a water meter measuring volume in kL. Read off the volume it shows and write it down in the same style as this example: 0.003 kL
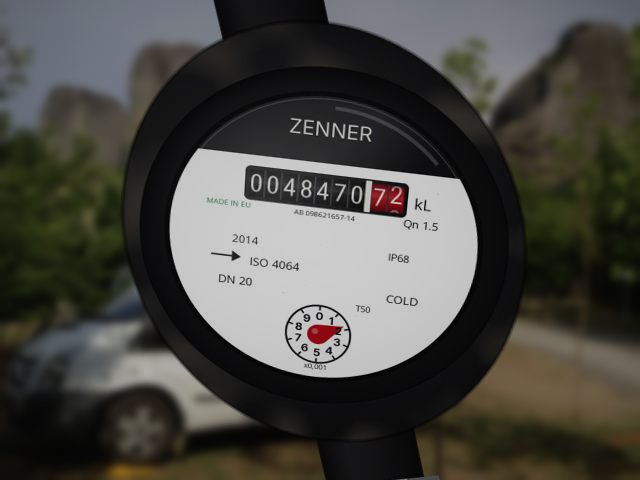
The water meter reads 48470.721 kL
